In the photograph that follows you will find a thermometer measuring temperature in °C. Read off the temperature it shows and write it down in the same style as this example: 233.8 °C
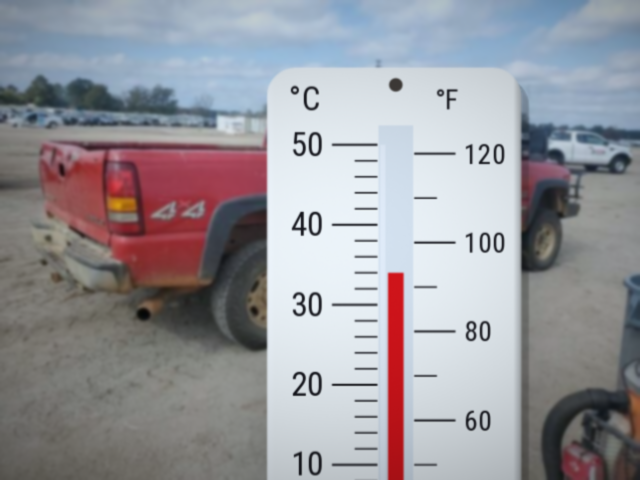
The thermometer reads 34 °C
